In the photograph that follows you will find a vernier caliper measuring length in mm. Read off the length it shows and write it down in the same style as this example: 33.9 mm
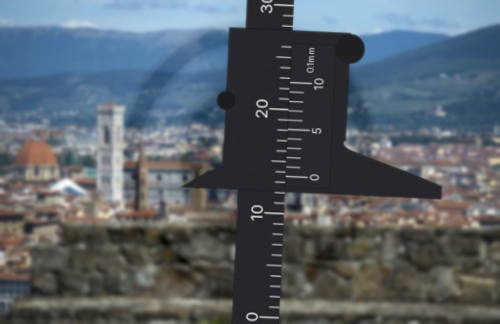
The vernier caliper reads 13.6 mm
